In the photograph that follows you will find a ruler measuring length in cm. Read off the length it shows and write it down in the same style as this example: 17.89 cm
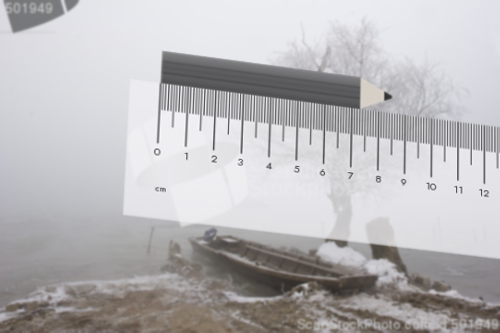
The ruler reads 8.5 cm
